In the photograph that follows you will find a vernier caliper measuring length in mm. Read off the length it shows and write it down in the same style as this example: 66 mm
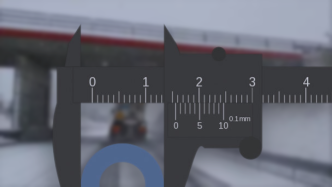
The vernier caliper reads 15.6 mm
